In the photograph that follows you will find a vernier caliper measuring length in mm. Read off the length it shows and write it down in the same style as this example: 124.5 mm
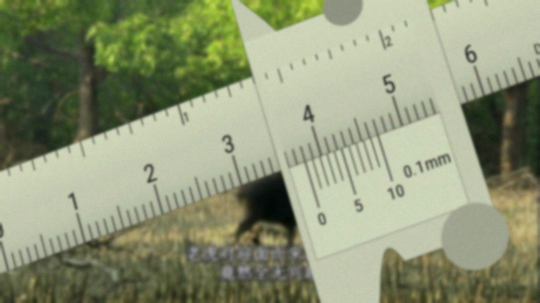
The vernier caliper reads 38.0 mm
